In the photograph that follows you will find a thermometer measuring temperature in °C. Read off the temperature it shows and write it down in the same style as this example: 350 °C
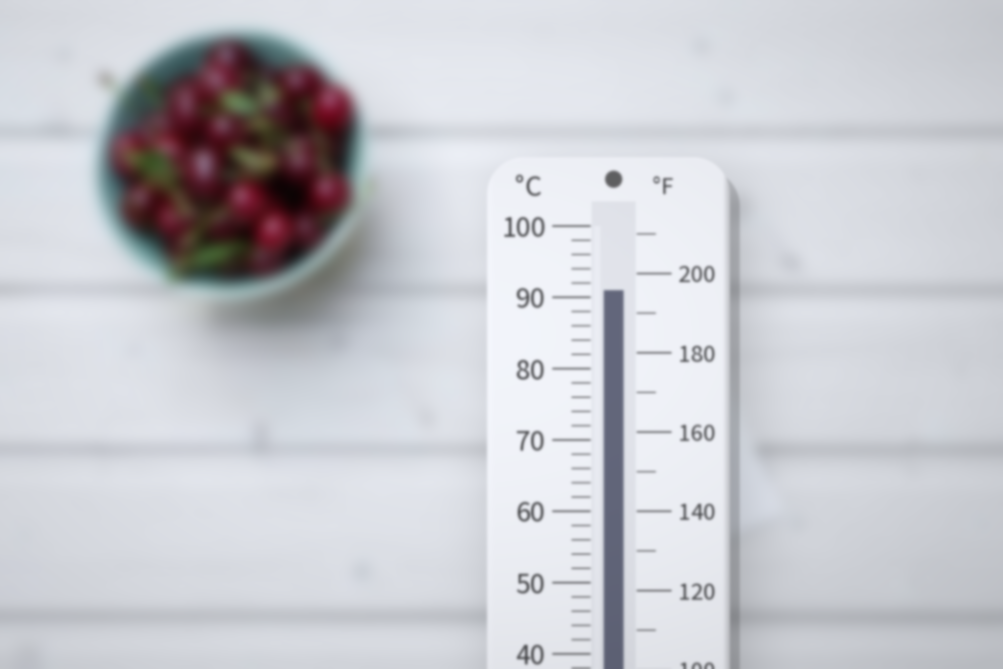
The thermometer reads 91 °C
